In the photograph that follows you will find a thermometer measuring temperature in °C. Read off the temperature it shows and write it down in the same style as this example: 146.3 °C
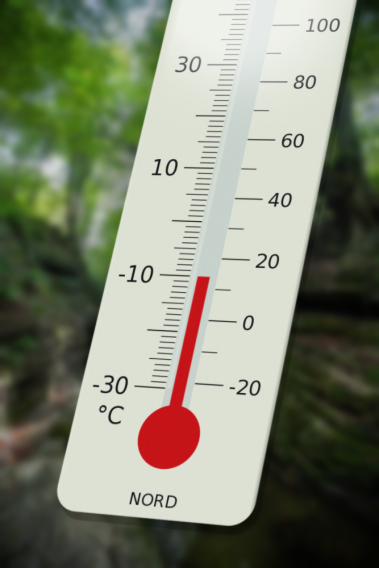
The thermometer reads -10 °C
